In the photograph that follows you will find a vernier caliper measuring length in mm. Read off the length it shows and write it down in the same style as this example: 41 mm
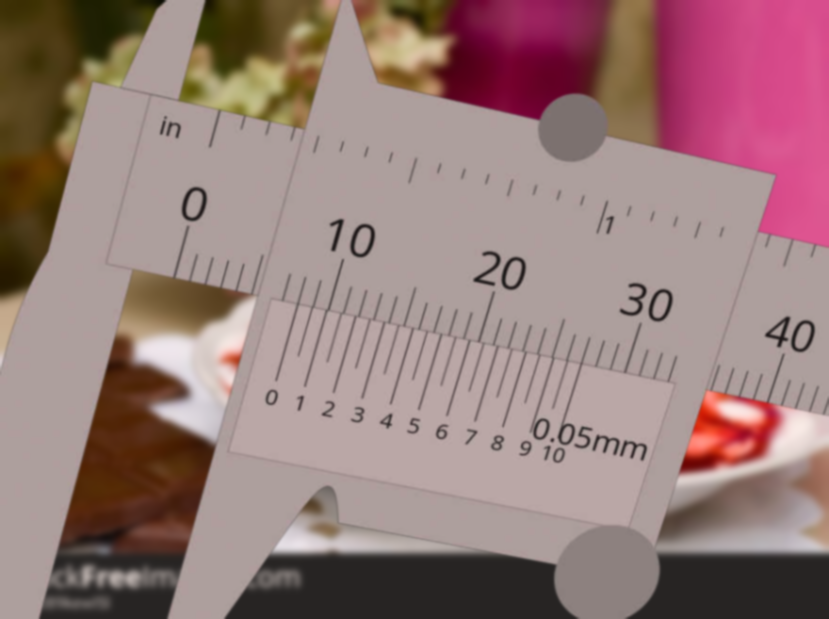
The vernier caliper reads 8.0 mm
